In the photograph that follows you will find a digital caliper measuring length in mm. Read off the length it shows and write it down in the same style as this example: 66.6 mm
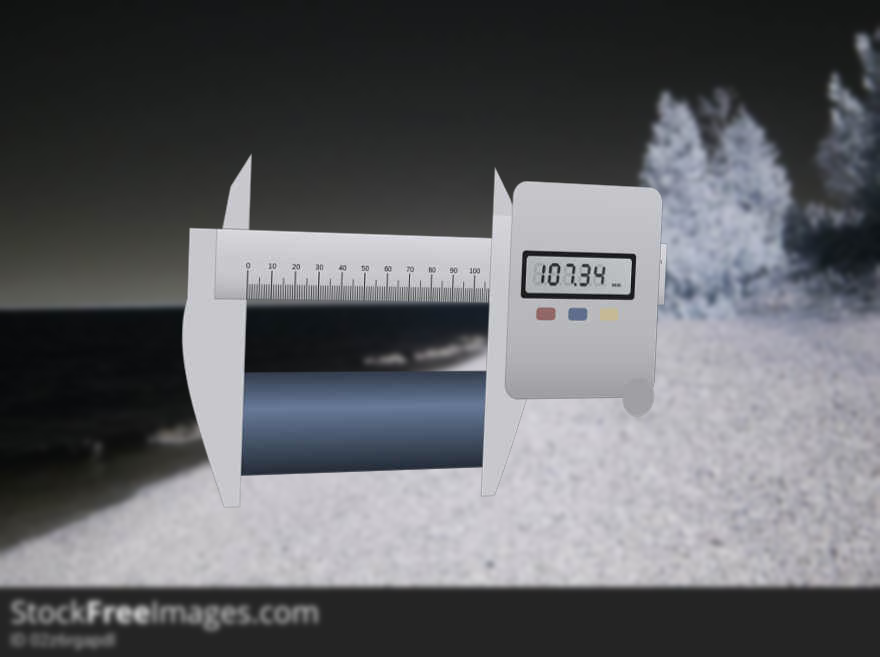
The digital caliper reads 107.34 mm
